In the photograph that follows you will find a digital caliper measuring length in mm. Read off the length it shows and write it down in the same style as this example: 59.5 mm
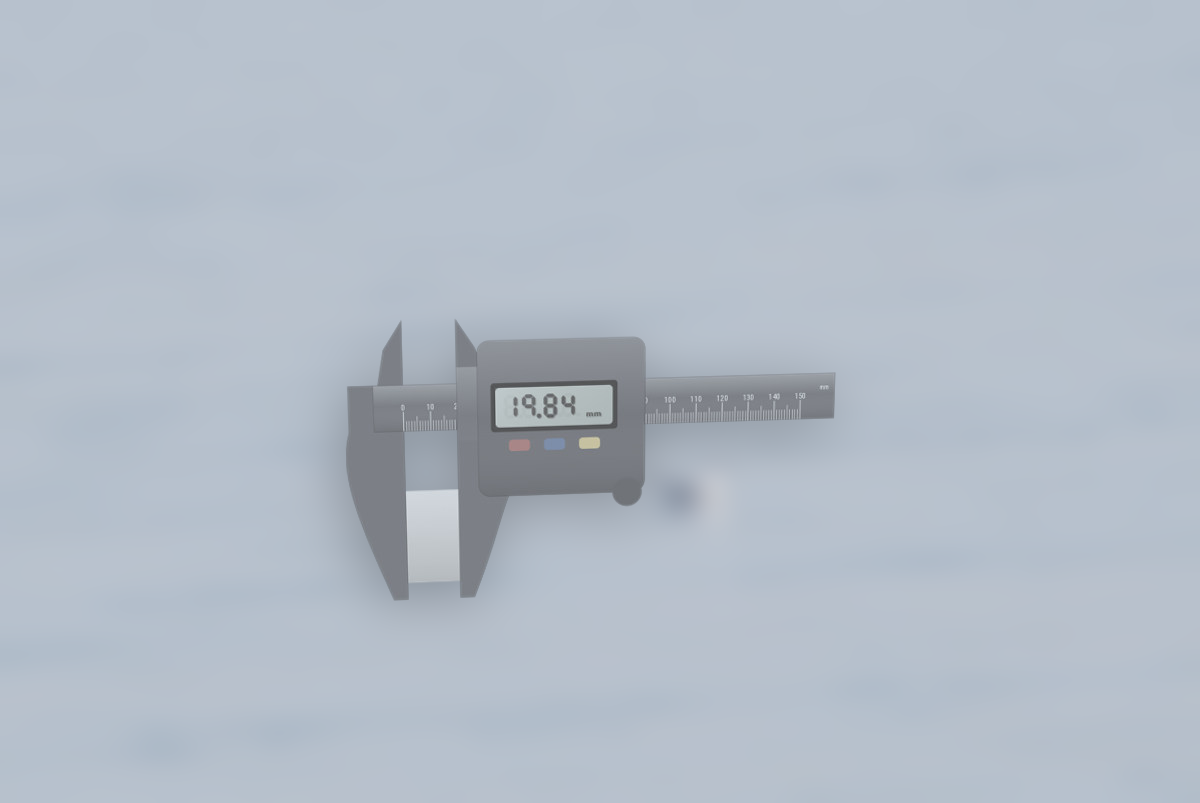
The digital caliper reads 19.84 mm
